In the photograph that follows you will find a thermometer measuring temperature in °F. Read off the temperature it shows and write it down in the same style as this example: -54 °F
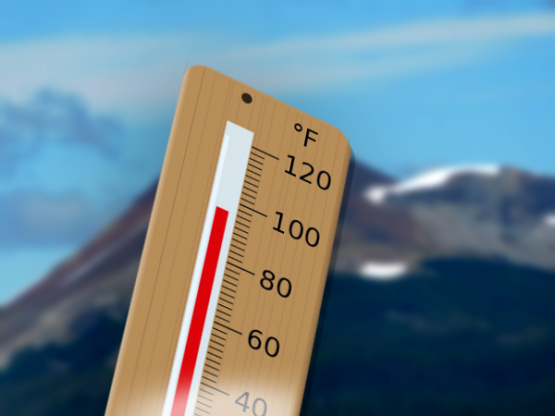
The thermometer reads 96 °F
